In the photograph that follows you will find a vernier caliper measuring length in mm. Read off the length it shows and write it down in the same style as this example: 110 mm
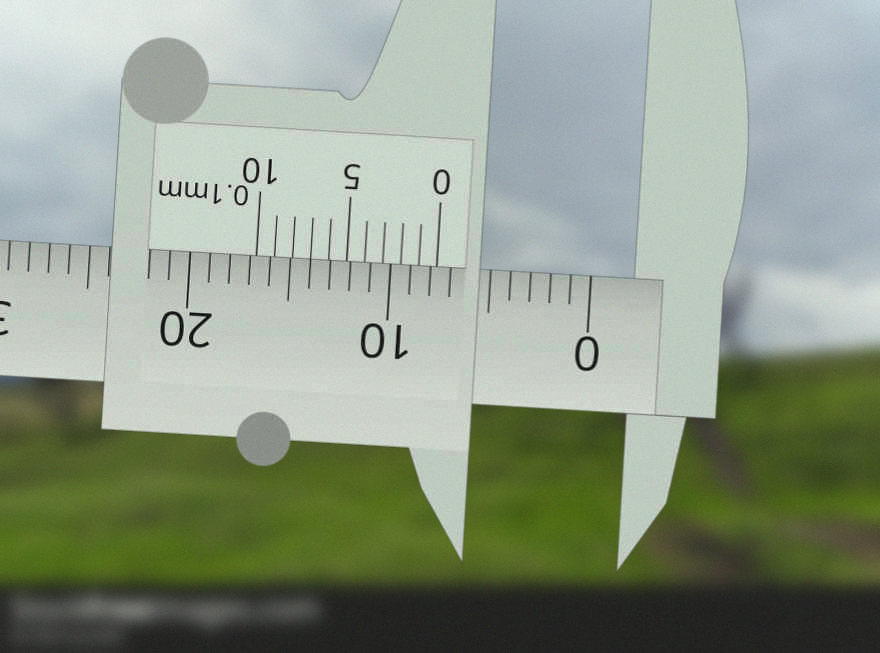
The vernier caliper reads 7.7 mm
